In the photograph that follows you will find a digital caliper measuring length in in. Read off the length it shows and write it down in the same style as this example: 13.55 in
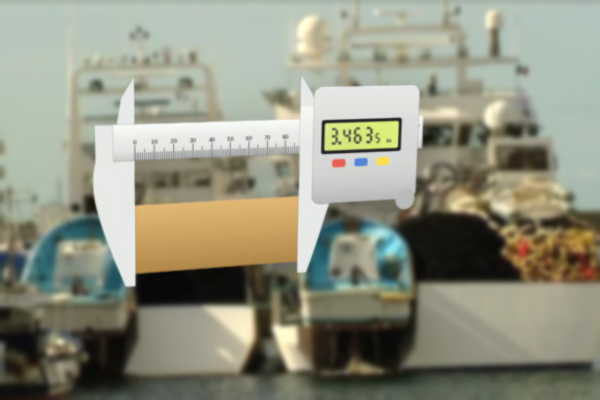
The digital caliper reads 3.4635 in
